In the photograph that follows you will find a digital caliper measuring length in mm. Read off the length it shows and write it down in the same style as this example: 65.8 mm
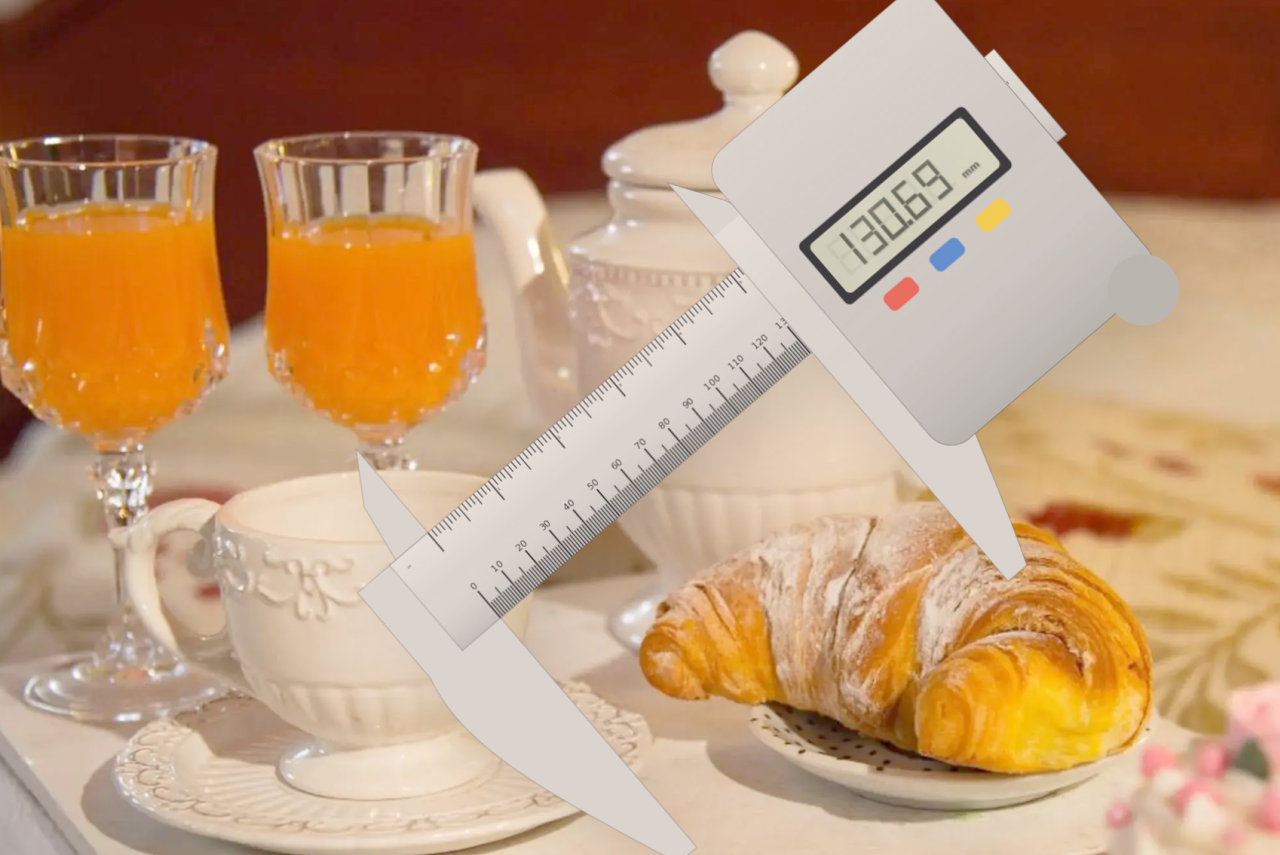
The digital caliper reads 130.69 mm
